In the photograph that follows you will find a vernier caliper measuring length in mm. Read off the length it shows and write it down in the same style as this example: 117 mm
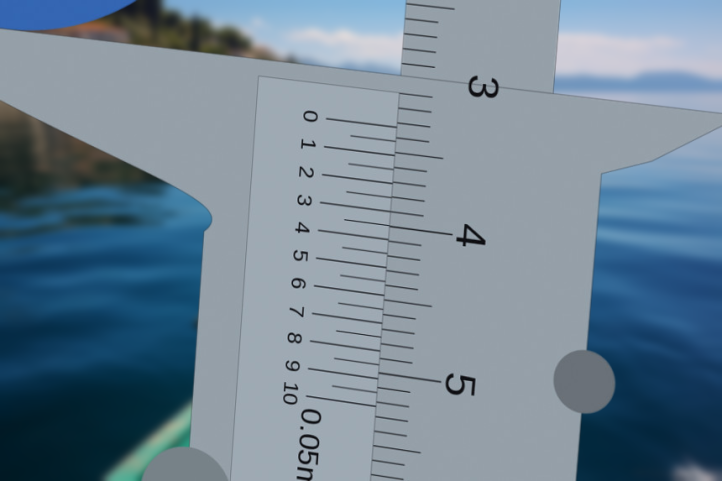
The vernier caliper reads 33.3 mm
